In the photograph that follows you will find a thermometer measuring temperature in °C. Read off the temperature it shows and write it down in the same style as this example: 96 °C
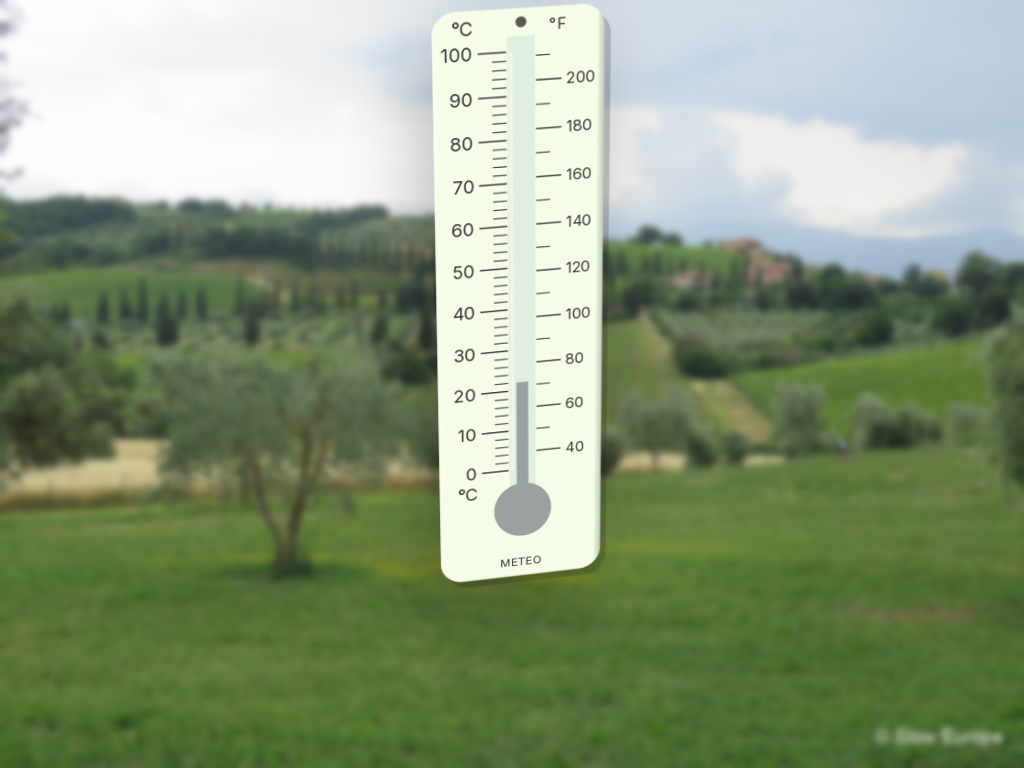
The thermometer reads 22 °C
